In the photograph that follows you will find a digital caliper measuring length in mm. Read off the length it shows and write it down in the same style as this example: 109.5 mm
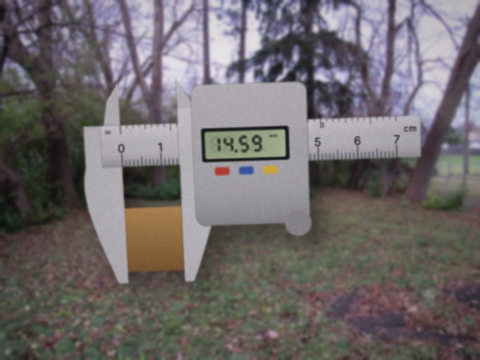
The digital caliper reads 14.59 mm
